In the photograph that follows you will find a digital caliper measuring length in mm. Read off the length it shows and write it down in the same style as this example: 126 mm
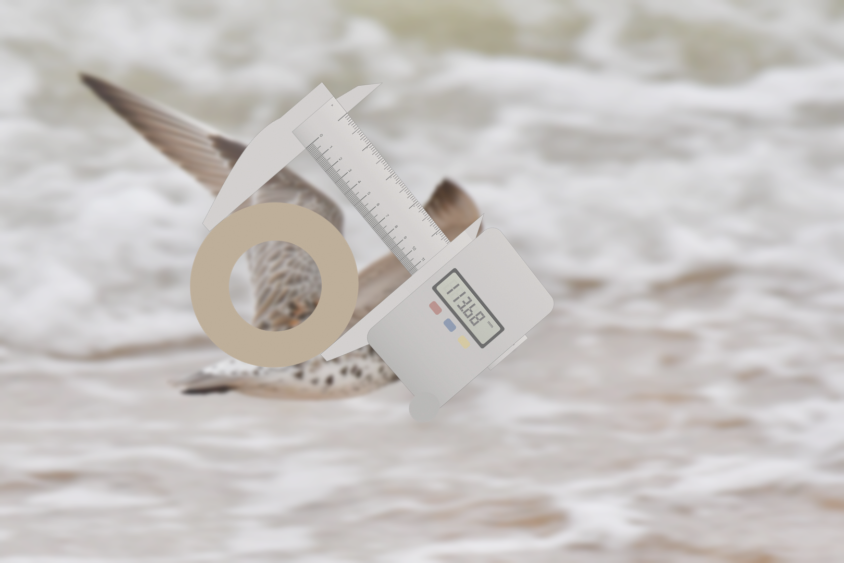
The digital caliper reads 113.68 mm
